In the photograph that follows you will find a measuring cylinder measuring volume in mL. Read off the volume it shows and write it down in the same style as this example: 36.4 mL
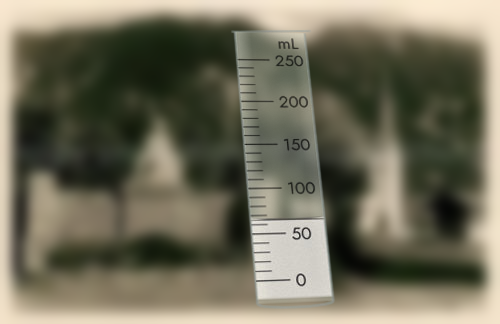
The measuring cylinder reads 65 mL
